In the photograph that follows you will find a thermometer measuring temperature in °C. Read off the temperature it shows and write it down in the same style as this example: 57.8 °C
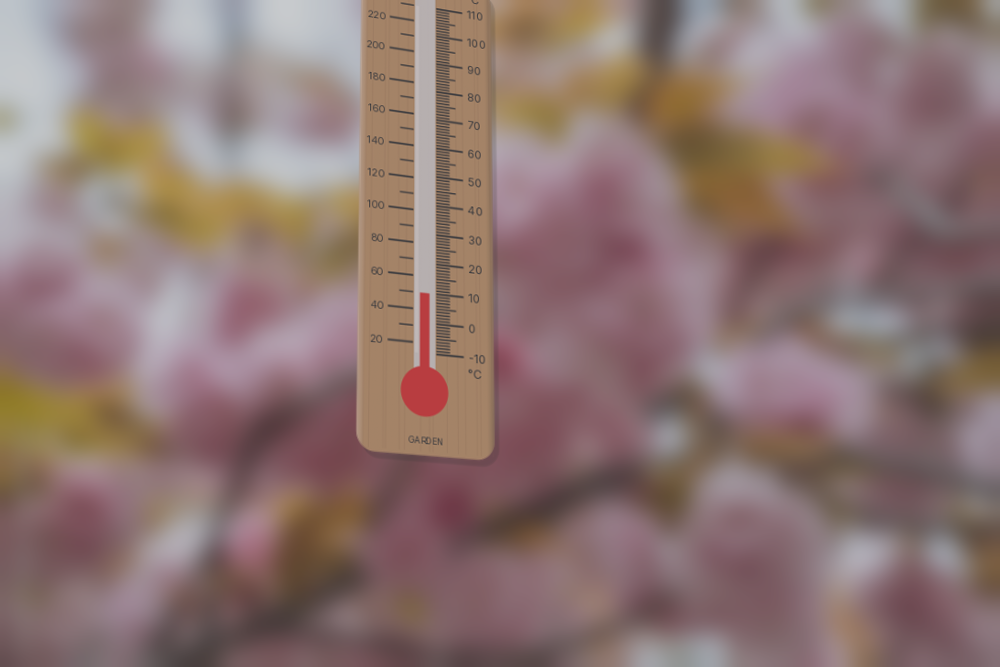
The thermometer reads 10 °C
